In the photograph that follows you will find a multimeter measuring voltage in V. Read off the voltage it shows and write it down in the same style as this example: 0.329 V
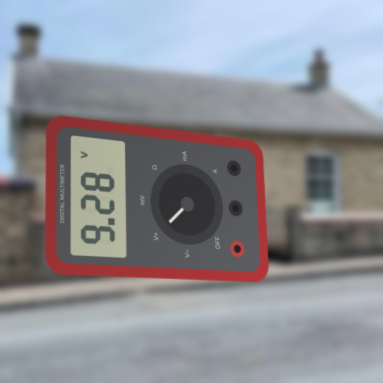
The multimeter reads 9.28 V
